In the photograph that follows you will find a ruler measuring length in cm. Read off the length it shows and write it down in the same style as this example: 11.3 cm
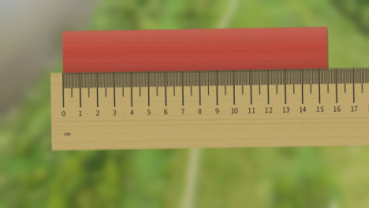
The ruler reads 15.5 cm
